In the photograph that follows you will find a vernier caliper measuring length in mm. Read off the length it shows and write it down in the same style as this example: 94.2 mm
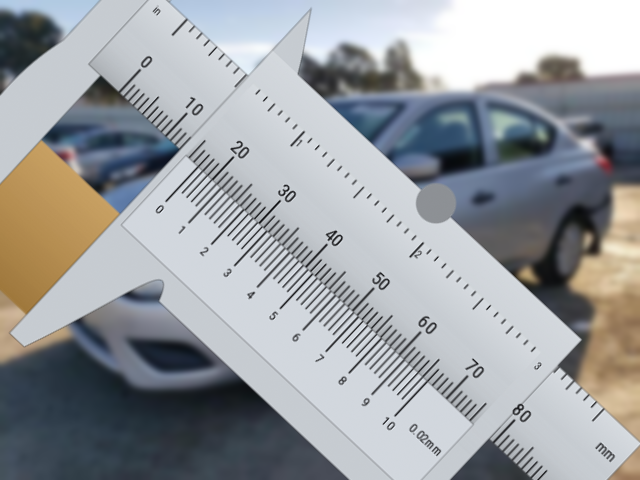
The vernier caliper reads 17.0 mm
